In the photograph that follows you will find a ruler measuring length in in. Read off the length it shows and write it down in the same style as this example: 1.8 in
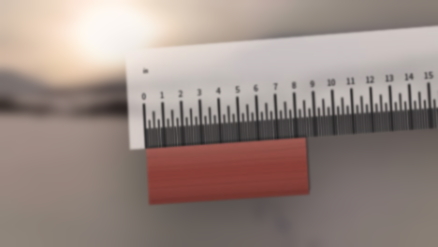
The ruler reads 8.5 in
